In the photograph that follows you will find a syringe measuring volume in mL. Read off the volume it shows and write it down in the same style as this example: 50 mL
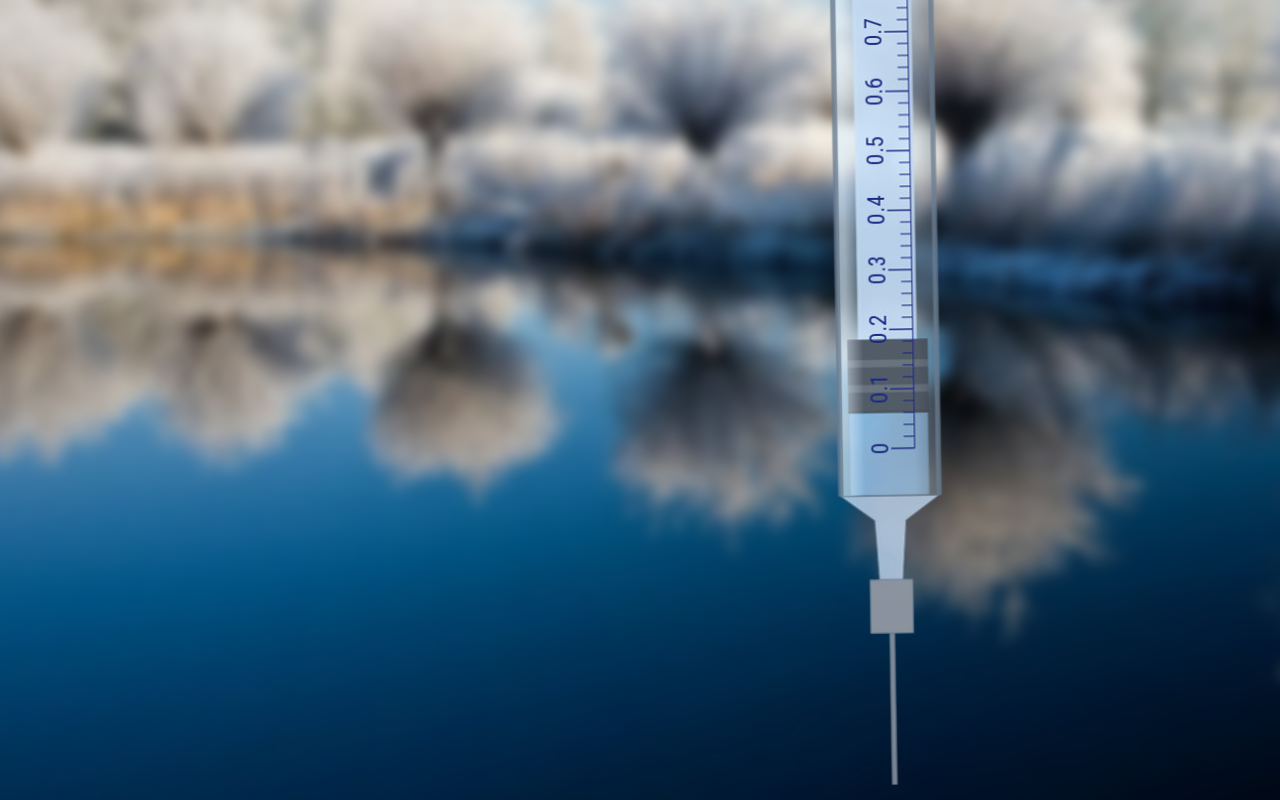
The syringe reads 0.06 mL
